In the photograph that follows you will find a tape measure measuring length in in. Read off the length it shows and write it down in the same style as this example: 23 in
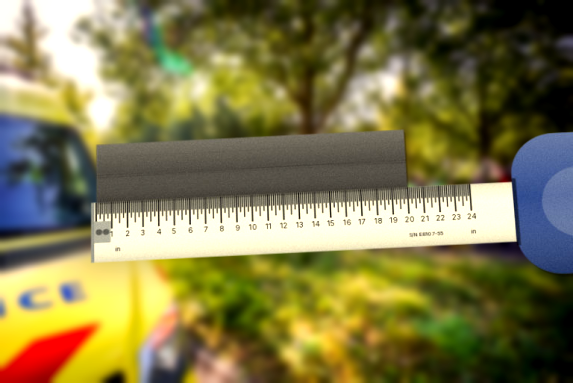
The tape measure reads 20 in
